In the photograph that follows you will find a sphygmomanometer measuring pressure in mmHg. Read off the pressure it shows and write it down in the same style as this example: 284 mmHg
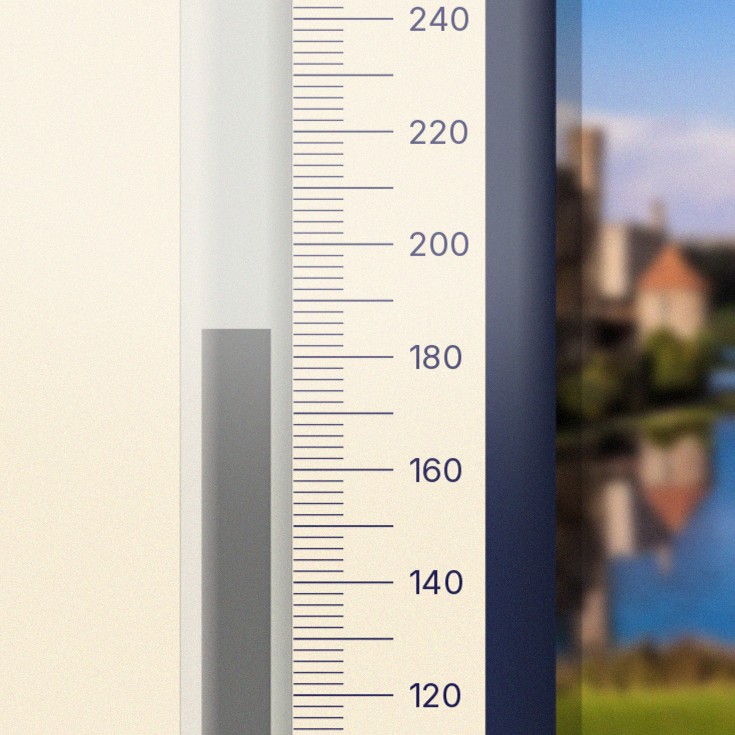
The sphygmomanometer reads 185 mmHg
